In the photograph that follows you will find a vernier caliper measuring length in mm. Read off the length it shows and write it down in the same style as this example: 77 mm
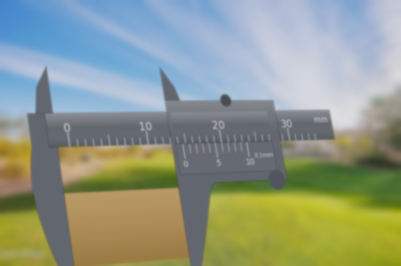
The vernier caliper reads 14.6 mm
